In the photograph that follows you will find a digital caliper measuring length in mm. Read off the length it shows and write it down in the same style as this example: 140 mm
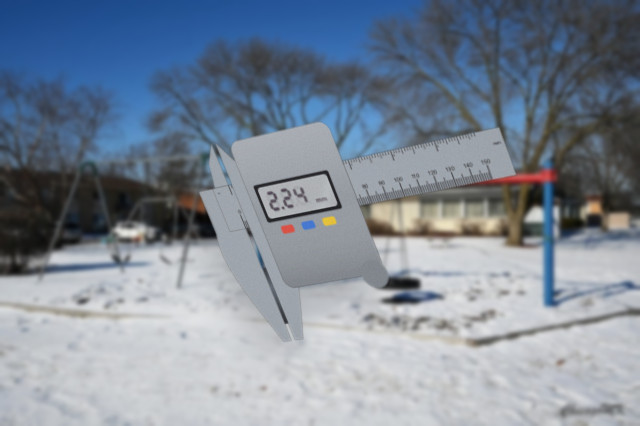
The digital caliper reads 2.24 mm
